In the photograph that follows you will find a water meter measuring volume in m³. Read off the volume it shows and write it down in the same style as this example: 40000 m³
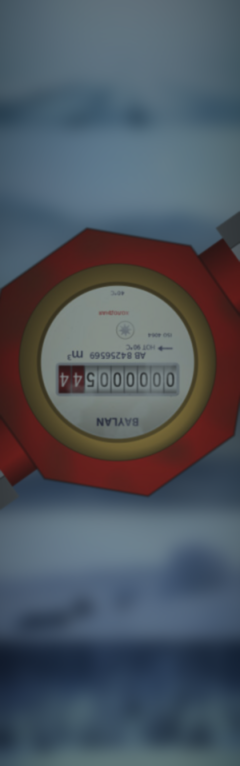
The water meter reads 5.44 m³
